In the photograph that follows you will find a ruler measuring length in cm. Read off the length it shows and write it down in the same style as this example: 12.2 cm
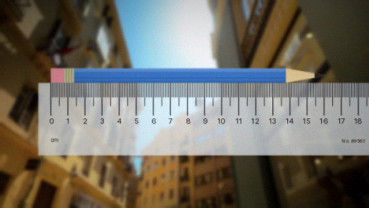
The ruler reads 16 cm
